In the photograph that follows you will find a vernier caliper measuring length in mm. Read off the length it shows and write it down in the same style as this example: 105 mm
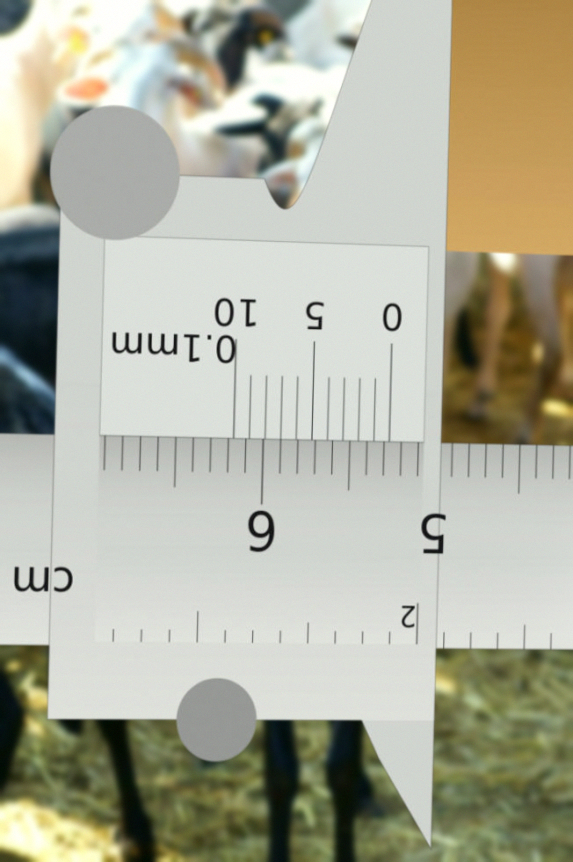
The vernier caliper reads 52.7 mm
